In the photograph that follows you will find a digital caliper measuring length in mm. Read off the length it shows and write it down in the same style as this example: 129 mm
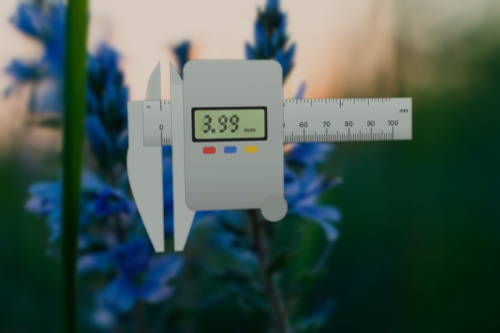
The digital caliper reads 3.99 mm
